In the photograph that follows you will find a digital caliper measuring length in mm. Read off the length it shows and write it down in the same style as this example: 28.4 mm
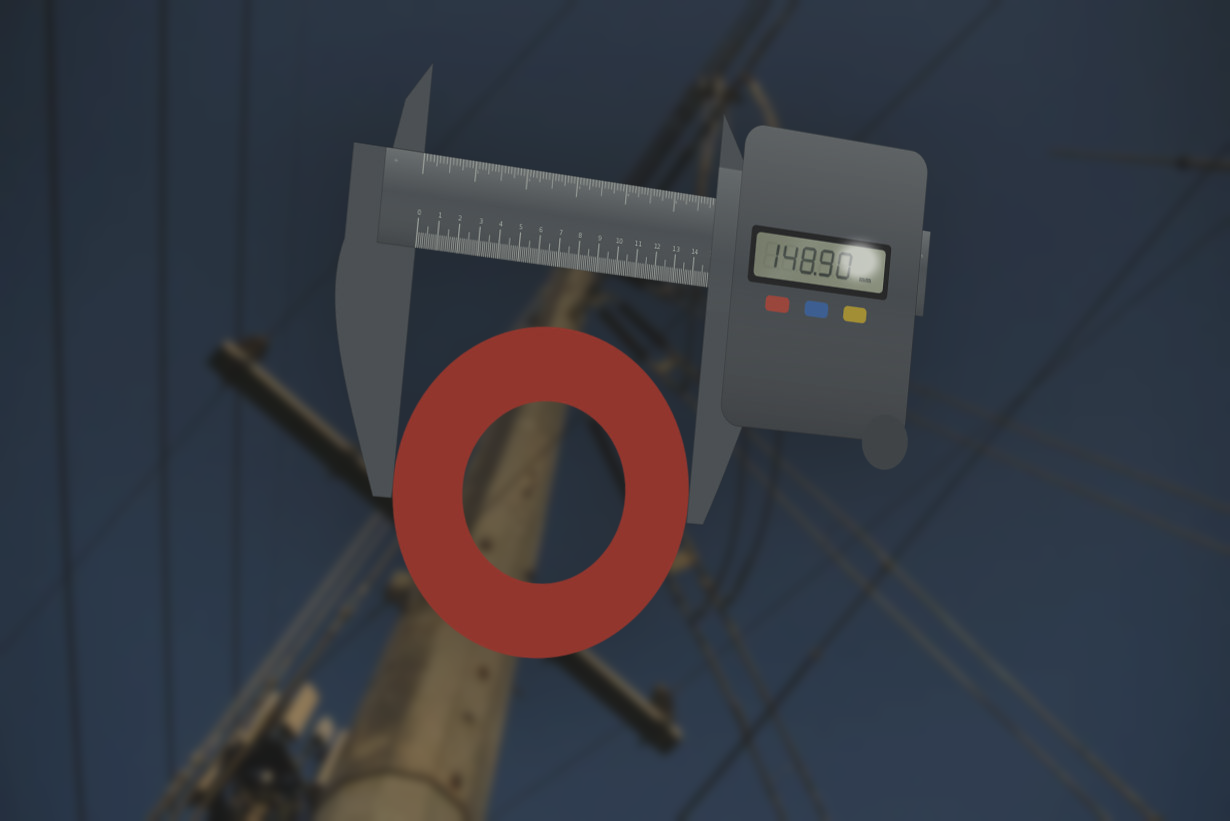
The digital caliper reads 148.90 mm
